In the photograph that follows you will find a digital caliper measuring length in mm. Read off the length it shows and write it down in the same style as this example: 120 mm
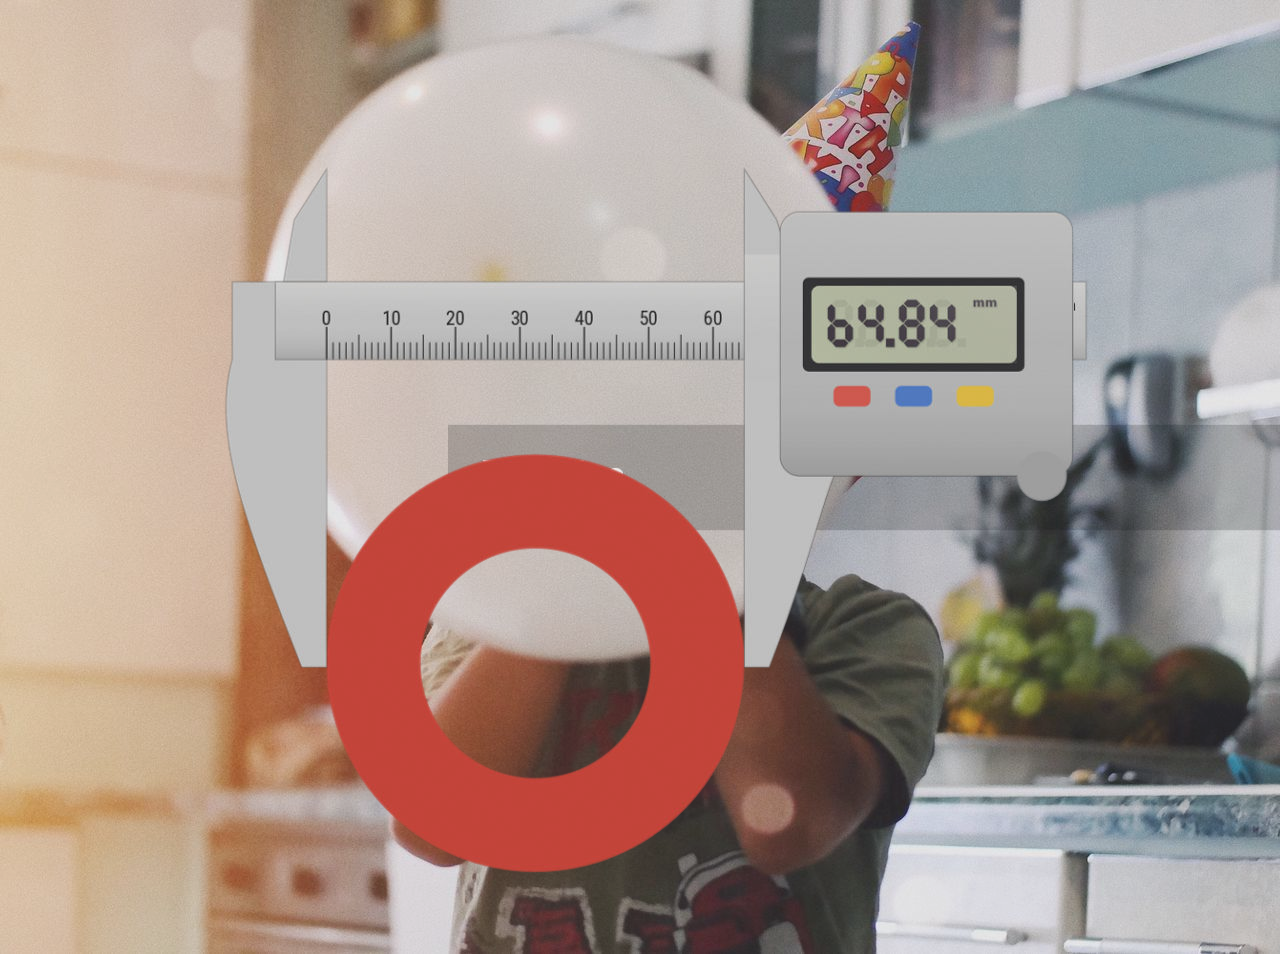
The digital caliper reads 64.84 mm
